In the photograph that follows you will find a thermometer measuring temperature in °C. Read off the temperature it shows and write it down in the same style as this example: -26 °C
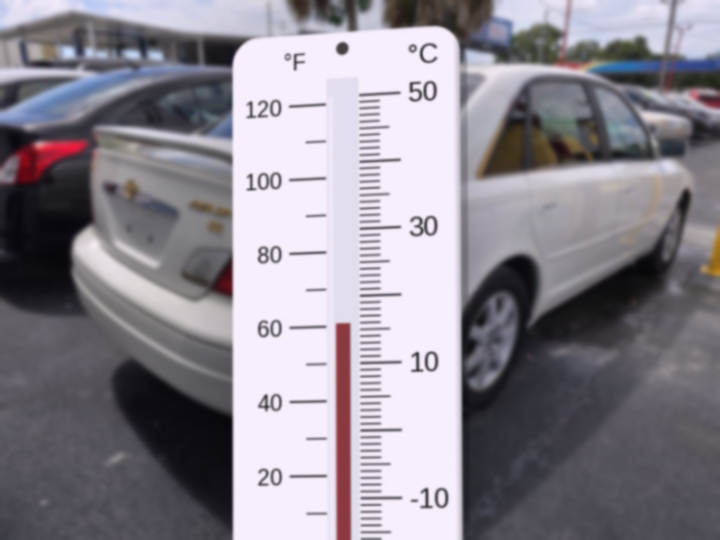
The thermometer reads 16 °C
